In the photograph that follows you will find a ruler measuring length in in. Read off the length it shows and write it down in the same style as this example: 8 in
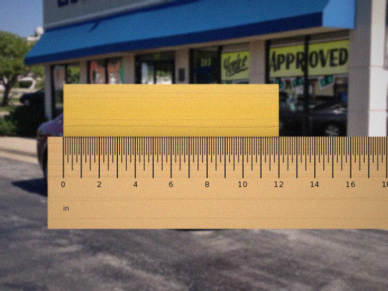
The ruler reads 12 in
